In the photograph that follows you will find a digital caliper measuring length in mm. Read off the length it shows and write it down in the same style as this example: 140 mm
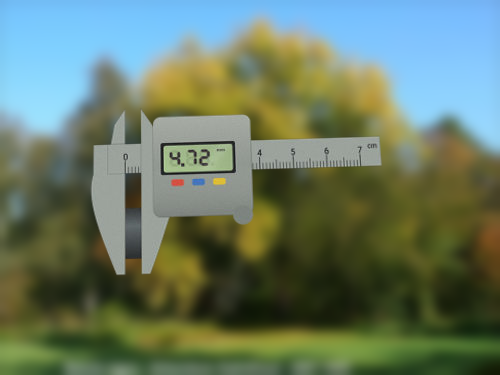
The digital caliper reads 4.72 mm
